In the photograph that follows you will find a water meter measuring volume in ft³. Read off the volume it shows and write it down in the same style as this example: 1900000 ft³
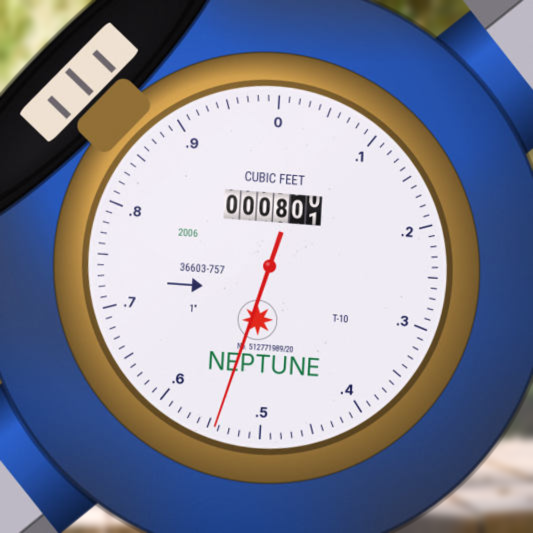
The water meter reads 800.54 ft³
